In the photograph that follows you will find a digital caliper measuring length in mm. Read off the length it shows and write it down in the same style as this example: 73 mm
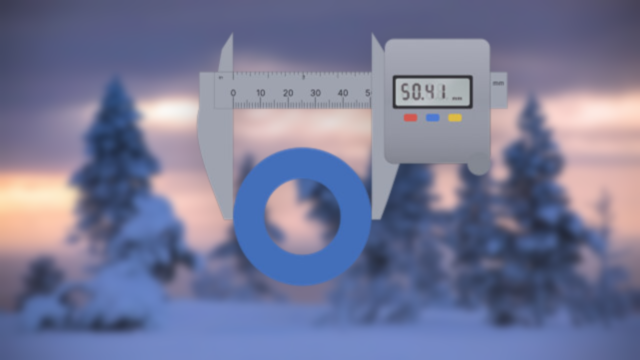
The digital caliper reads 50.41 mm
